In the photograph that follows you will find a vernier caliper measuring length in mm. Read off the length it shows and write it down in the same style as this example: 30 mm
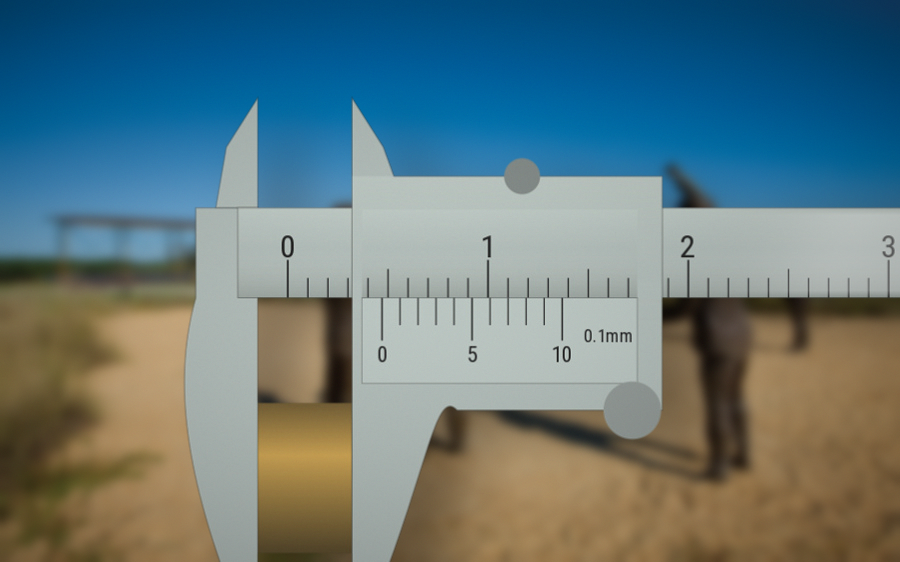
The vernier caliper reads 4.7 mm
